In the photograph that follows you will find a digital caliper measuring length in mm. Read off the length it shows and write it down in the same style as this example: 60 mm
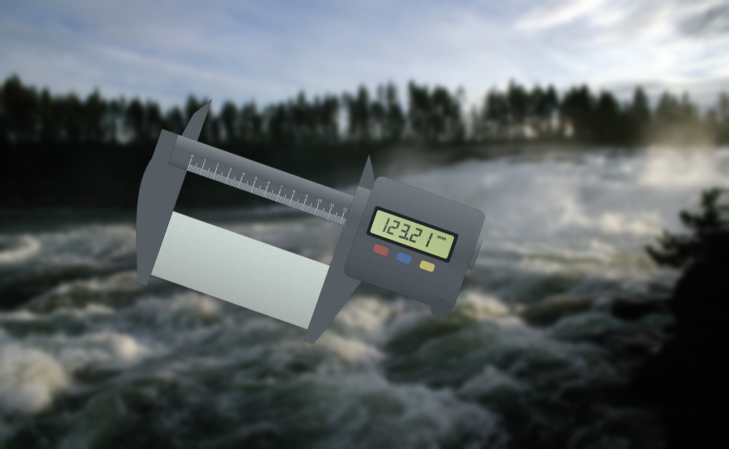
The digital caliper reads 123.21 mm
